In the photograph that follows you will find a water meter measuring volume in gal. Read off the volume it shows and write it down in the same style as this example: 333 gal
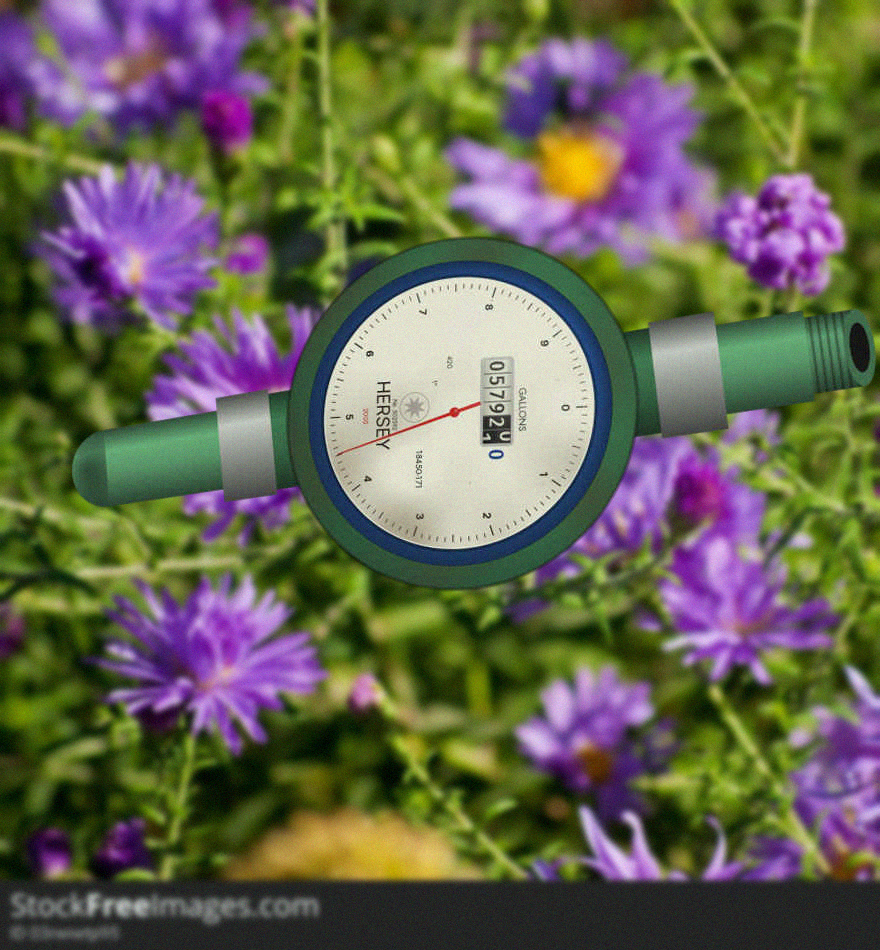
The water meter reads 579204.5 gal
